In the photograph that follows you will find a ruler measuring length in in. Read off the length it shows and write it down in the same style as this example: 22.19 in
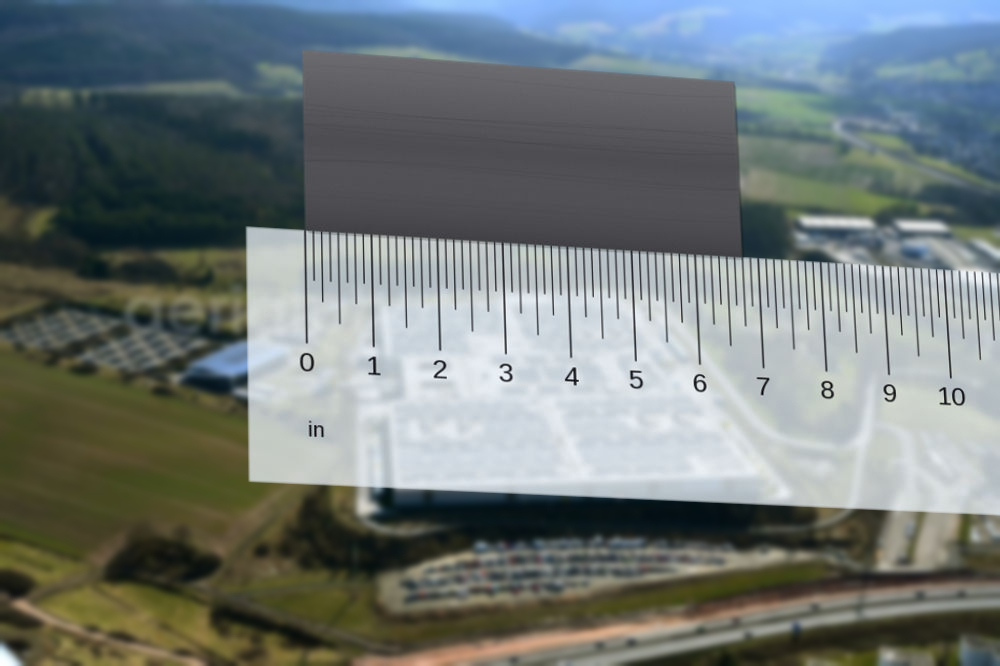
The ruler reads 6.75 in
